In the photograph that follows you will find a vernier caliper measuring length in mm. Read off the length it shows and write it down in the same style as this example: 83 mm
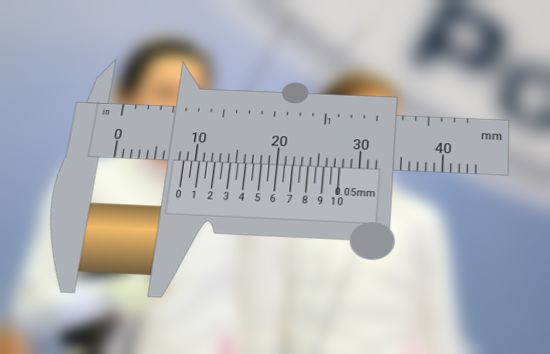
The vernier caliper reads 8.6 mm
